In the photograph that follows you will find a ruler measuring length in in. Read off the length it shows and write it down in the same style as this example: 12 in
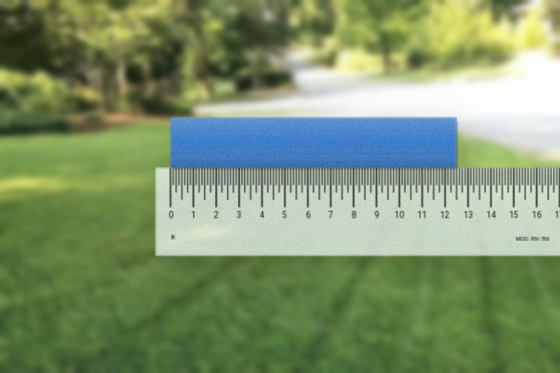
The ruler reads 12.5 in
